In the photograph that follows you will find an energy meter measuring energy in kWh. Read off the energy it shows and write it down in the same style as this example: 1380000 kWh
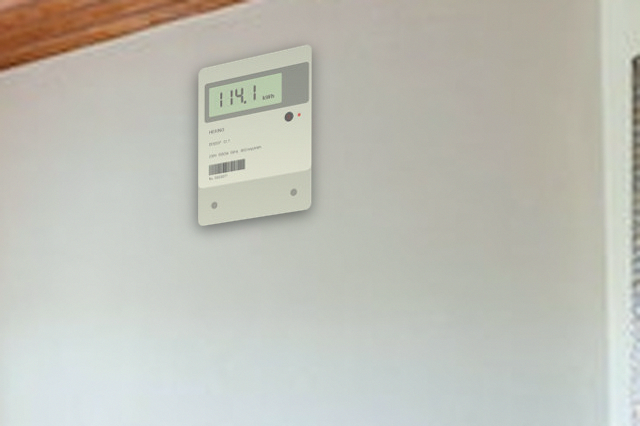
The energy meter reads 114.1 kWh
